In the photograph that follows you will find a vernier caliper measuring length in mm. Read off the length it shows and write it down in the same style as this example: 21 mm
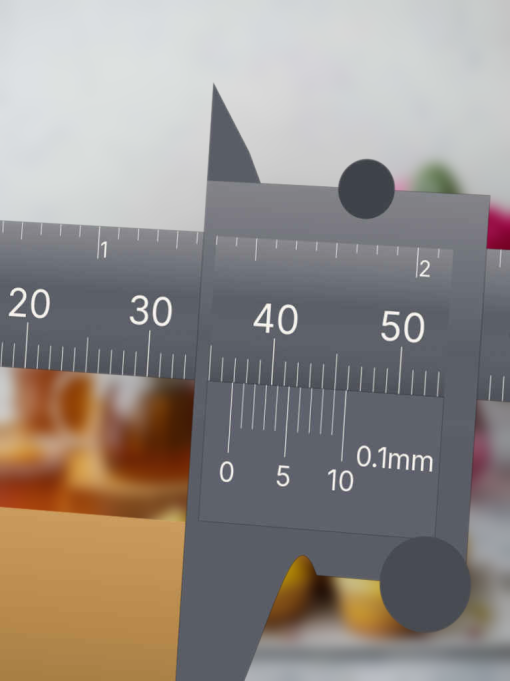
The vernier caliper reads 36.9 mm
